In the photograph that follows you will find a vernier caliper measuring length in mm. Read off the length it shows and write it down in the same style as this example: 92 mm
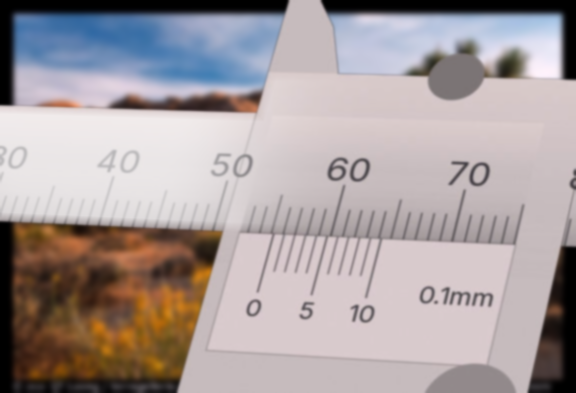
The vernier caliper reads 55.2 mm
